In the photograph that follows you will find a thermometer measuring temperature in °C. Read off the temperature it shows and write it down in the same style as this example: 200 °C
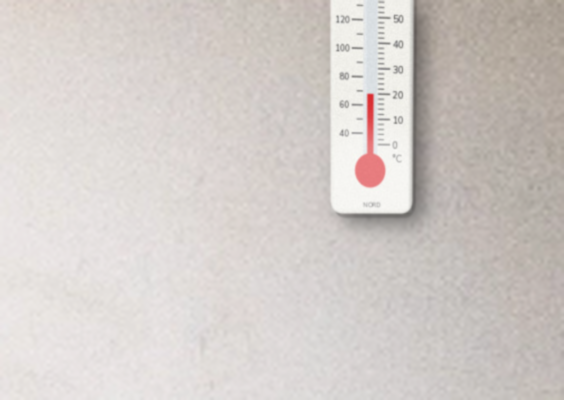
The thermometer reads 20 °C
